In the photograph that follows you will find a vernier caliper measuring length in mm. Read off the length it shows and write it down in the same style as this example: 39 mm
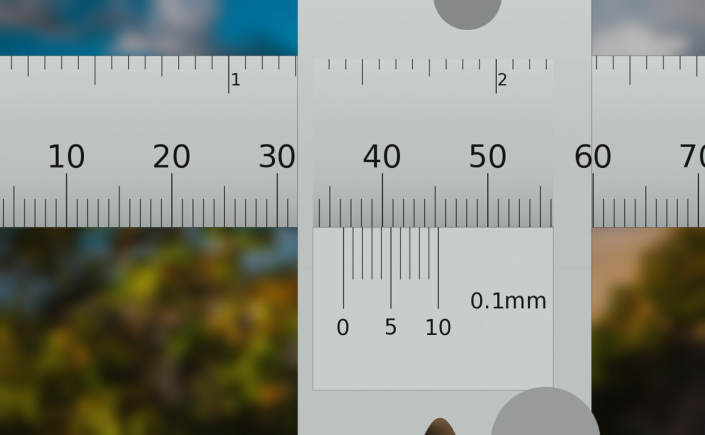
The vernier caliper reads 36.3 mm
